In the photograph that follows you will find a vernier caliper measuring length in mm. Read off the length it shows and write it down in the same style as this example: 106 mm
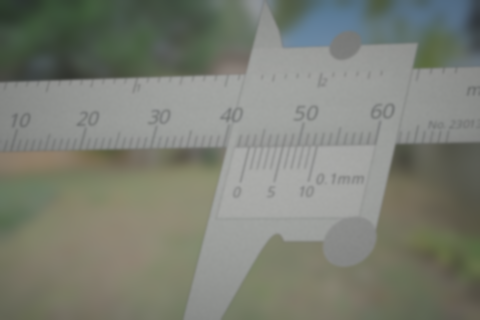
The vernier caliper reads 43.5 mm
